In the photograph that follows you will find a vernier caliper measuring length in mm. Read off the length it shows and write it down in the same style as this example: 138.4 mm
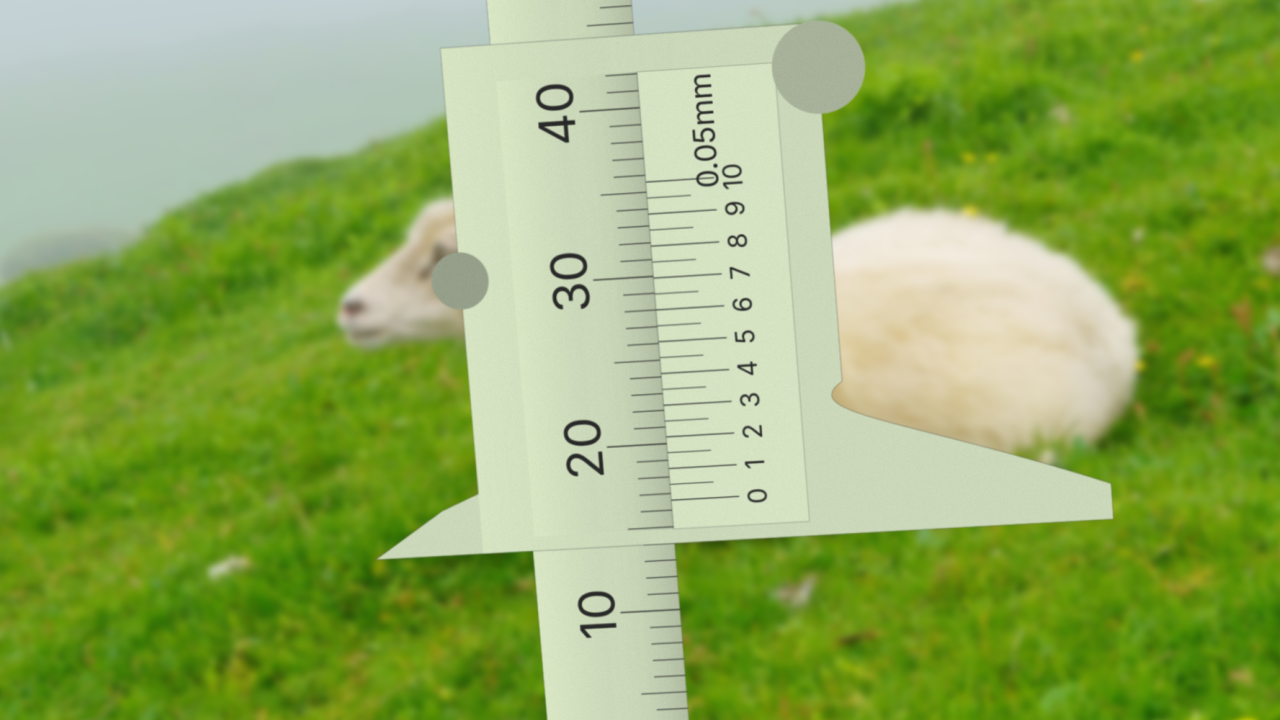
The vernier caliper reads 16.6 mm
